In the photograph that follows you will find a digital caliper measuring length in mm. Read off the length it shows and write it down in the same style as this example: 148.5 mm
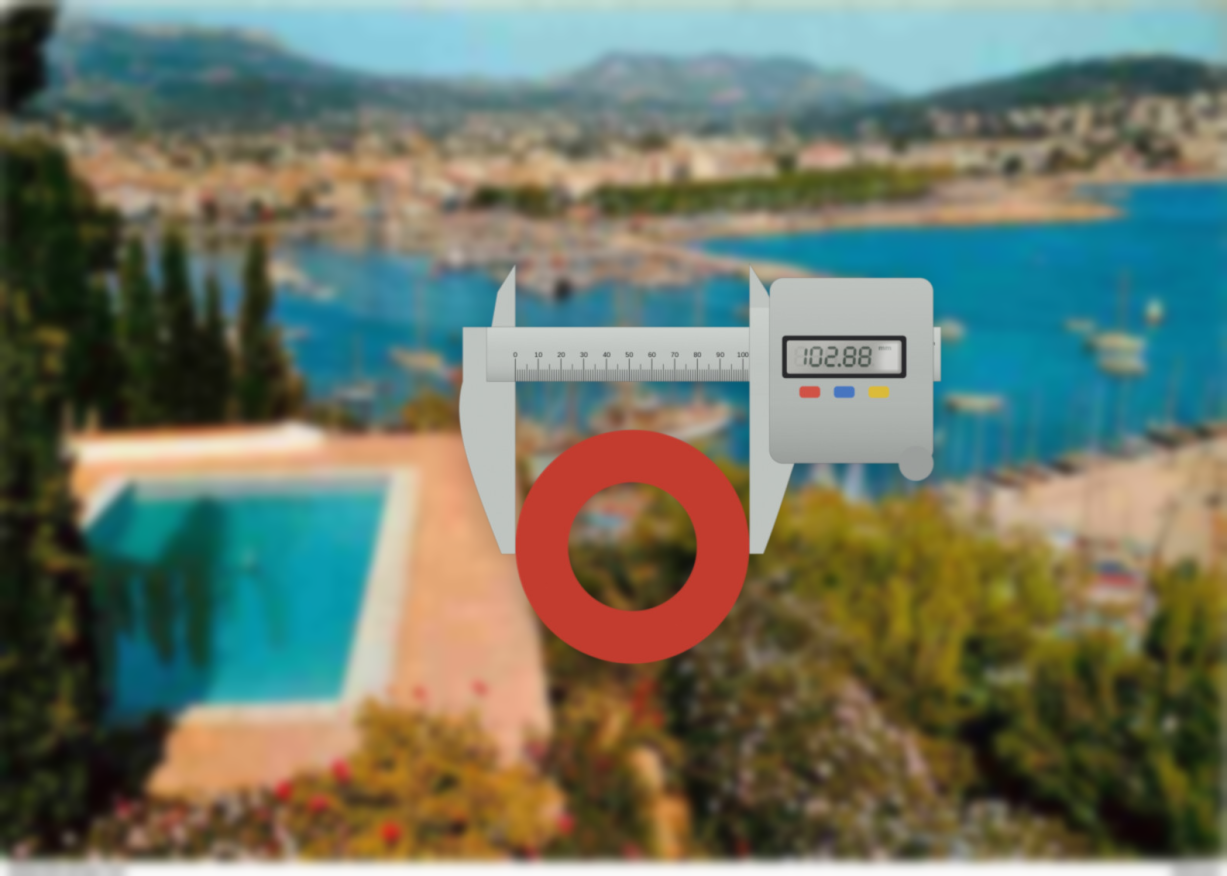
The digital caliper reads 102.88 mm
